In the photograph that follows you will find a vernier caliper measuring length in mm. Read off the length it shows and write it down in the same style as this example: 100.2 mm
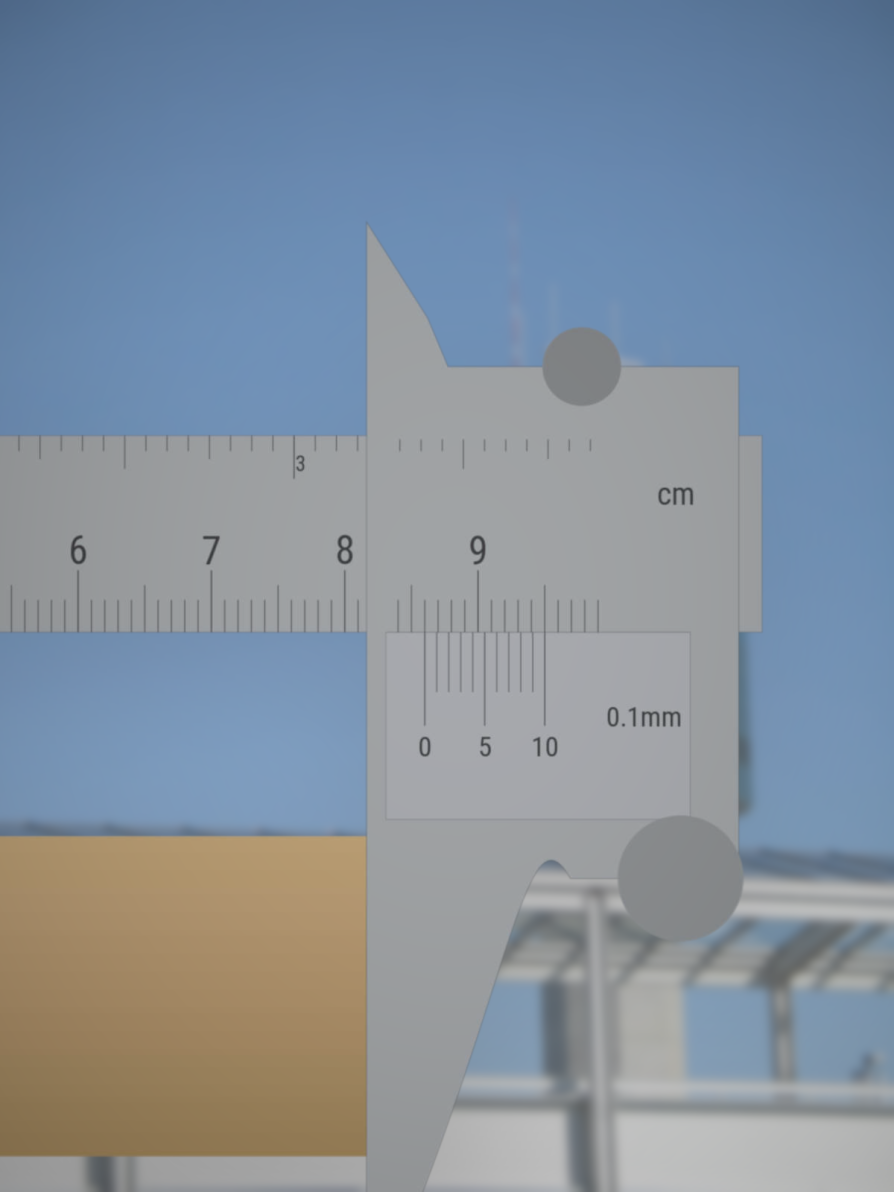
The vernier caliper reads 86.0 mm
